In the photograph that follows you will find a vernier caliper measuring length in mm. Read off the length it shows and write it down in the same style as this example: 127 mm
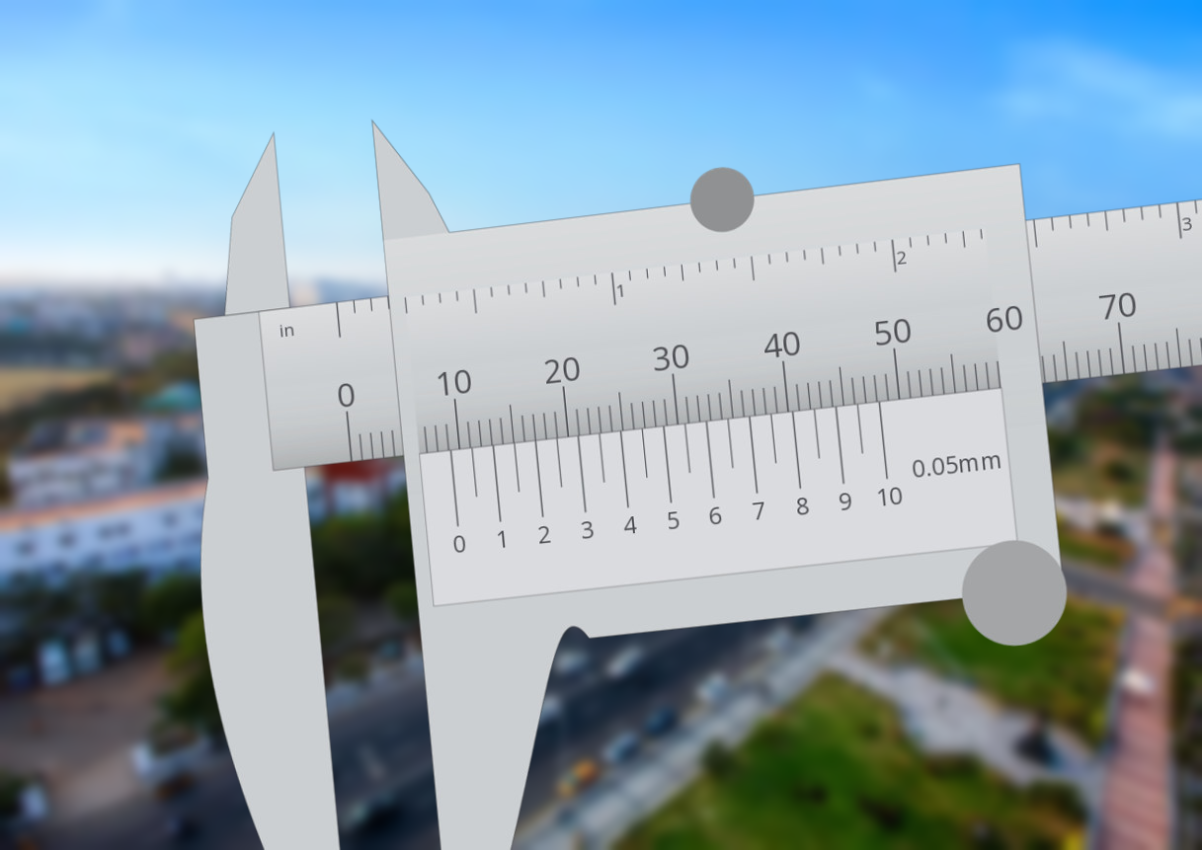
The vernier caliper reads 9.2 mm
